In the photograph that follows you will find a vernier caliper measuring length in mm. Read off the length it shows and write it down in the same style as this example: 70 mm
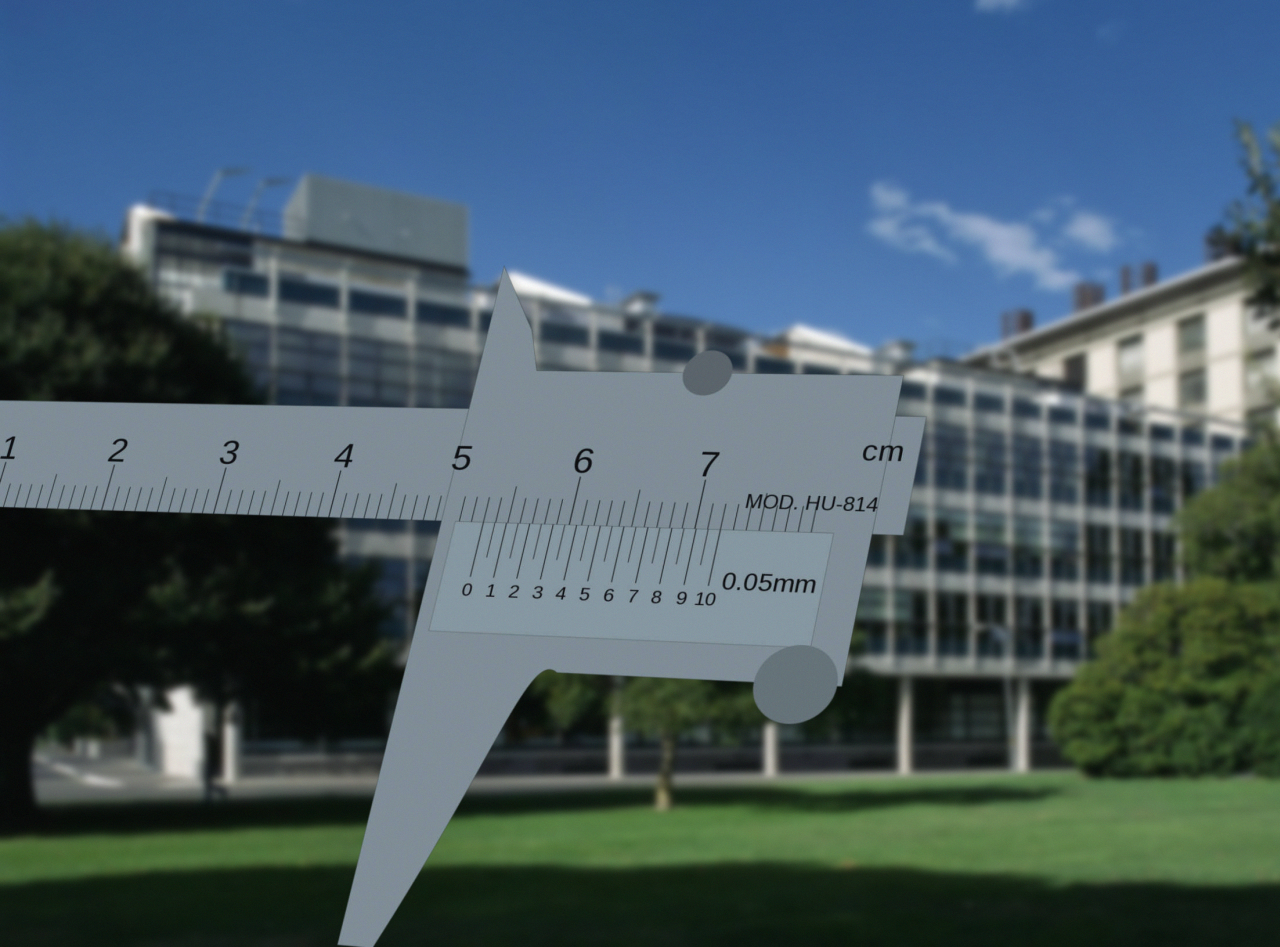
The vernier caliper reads 53.0 mm
